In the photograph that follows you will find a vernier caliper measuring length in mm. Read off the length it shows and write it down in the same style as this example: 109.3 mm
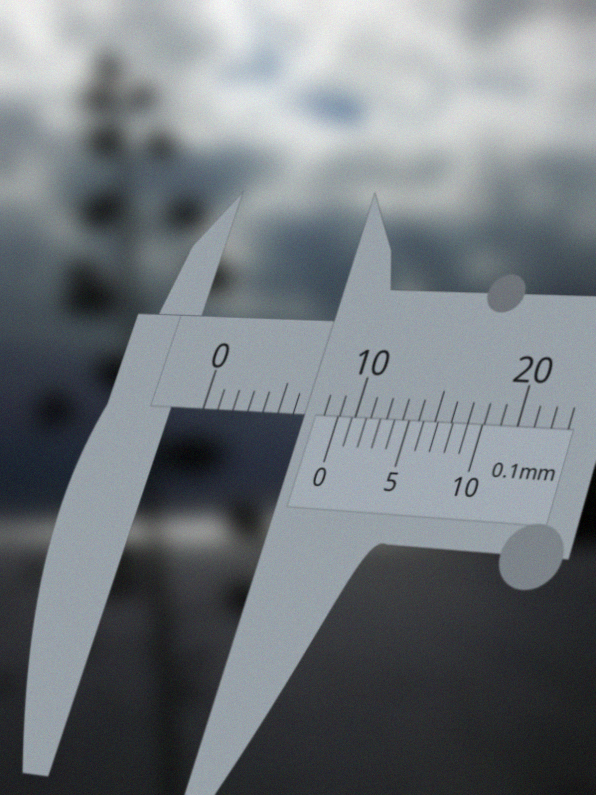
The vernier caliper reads 8.9 mm
